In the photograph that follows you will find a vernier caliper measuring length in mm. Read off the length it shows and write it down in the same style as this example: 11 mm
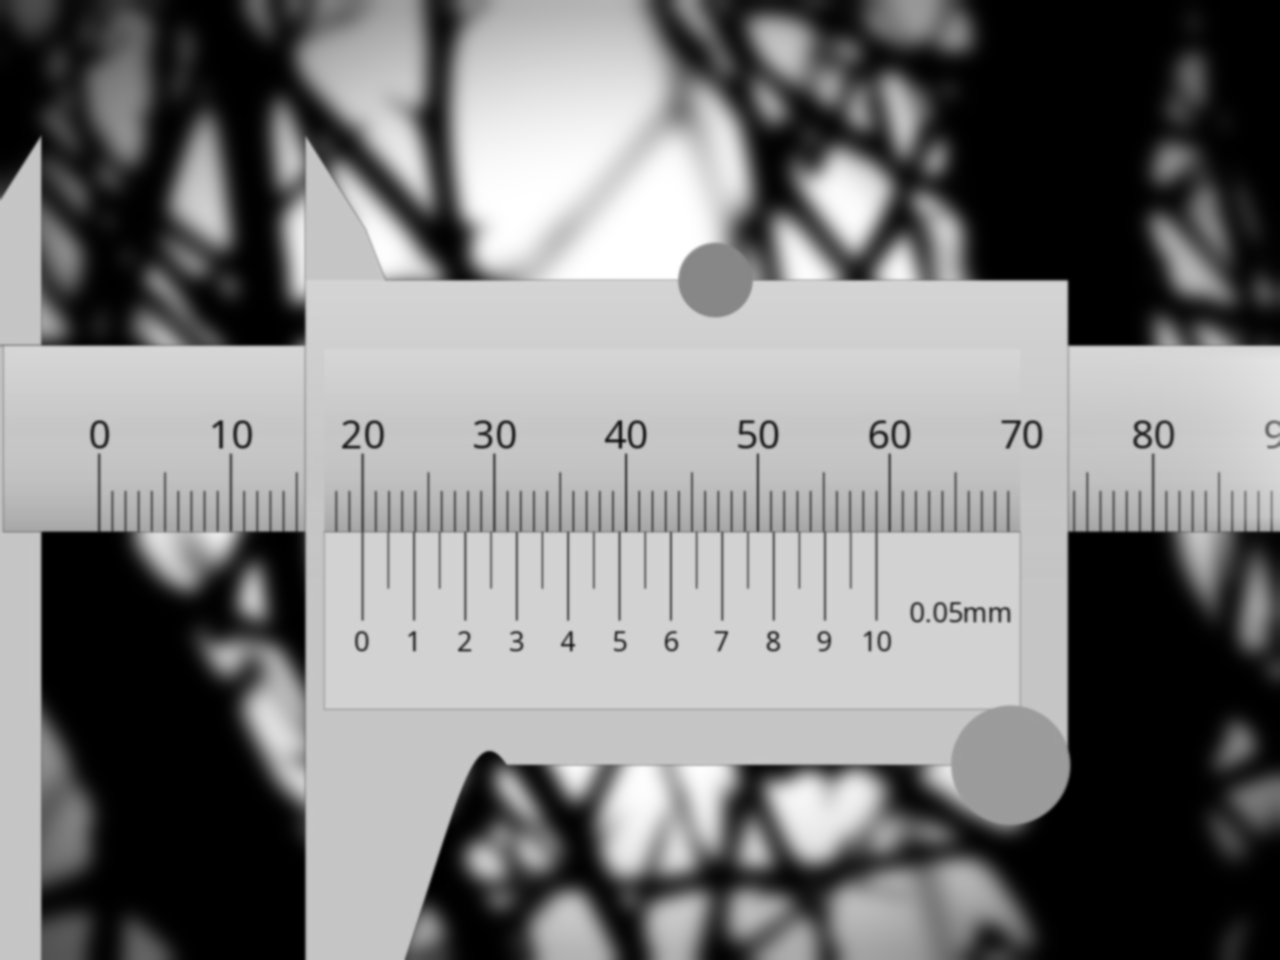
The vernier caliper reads 20.0 mm
